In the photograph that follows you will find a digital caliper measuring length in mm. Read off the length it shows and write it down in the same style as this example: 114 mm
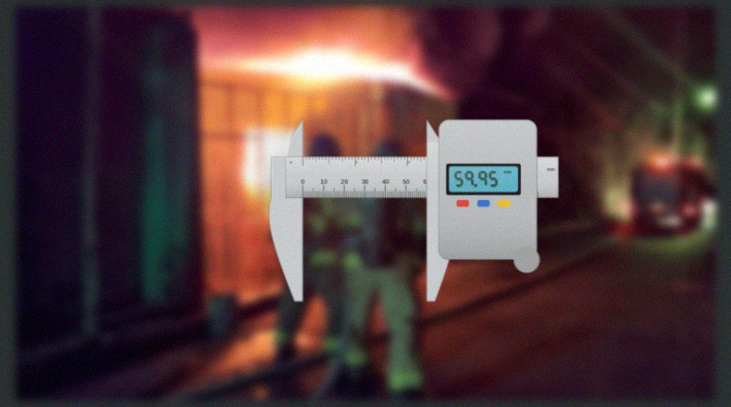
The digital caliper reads 59.95 mm
